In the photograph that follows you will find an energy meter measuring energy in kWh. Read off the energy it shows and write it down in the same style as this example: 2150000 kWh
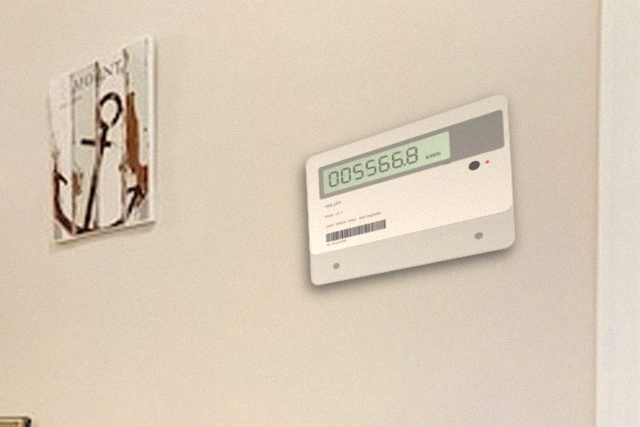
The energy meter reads 5566.8 kWh
